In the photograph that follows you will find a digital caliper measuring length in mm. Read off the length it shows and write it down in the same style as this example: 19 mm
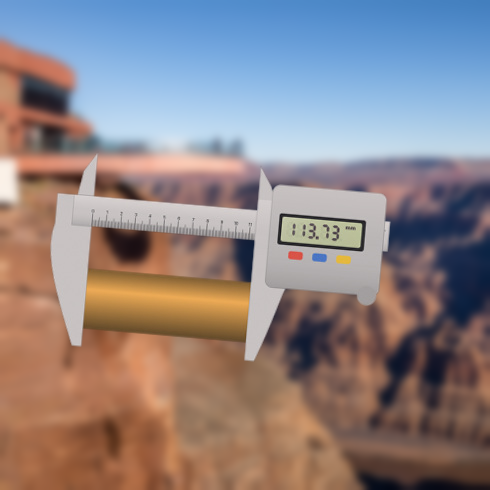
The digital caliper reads 113.73 mm
